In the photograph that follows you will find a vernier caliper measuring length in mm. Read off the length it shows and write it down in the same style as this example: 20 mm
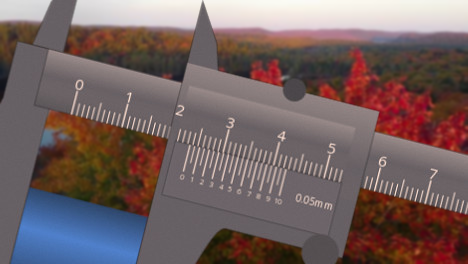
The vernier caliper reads 23.5 mm
